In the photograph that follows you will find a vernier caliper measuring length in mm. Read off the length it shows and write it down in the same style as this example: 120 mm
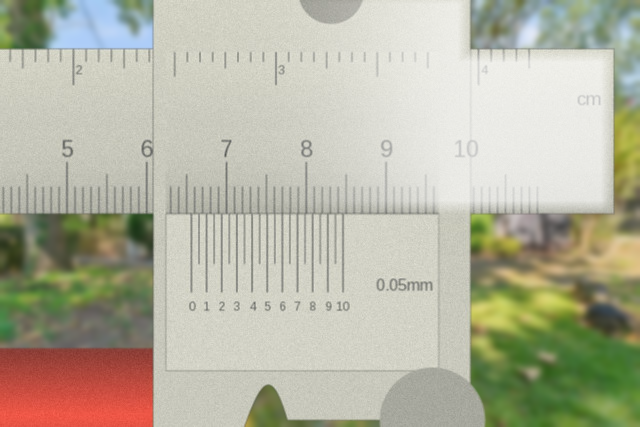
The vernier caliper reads 65.6 mm
